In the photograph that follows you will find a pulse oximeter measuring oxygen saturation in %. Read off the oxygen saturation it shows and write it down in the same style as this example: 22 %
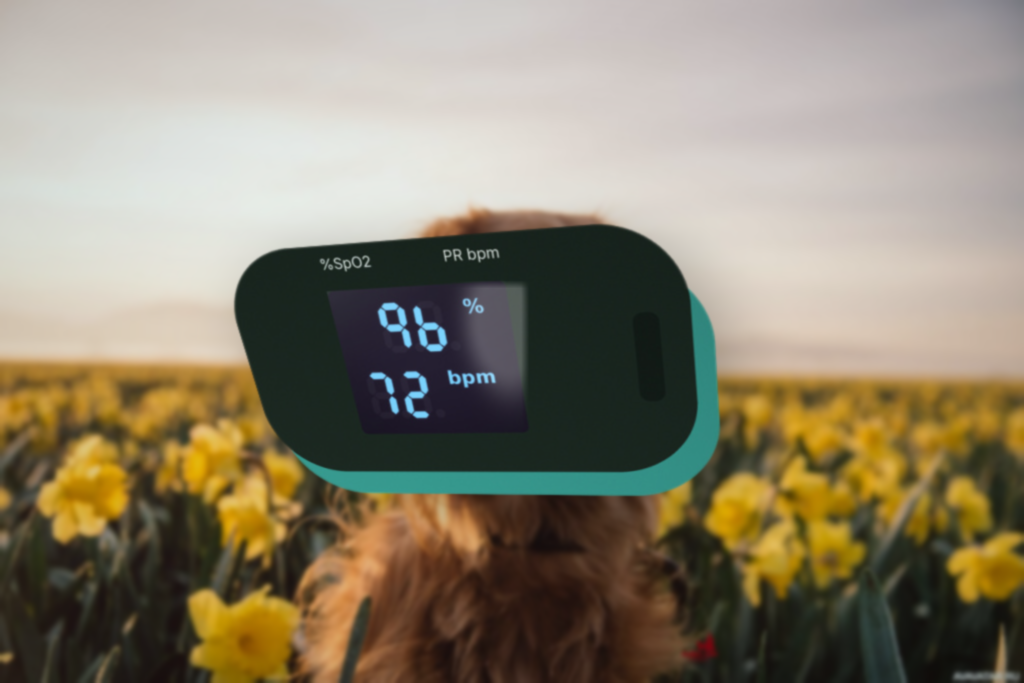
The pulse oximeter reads 96 %
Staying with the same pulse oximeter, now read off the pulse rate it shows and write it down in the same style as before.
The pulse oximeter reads 72 bpm
